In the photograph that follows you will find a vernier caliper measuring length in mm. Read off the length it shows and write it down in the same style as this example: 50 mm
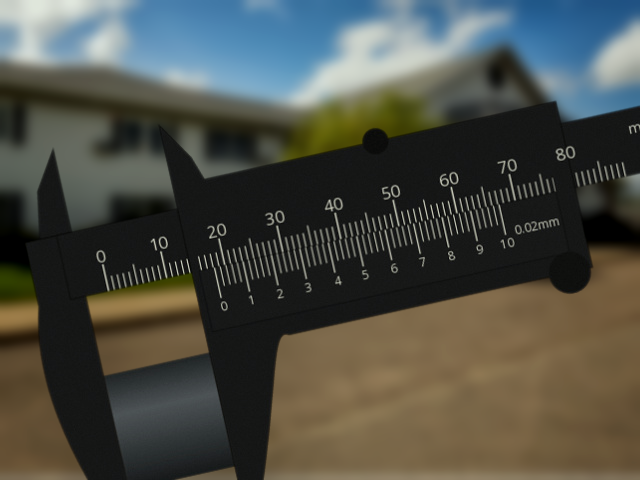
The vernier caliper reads 18.2 mm
